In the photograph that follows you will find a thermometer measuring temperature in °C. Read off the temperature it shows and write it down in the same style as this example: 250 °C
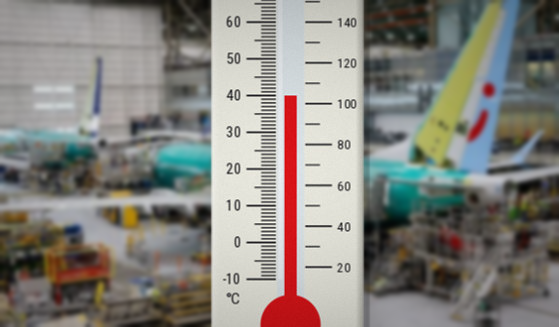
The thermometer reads 40 °C
